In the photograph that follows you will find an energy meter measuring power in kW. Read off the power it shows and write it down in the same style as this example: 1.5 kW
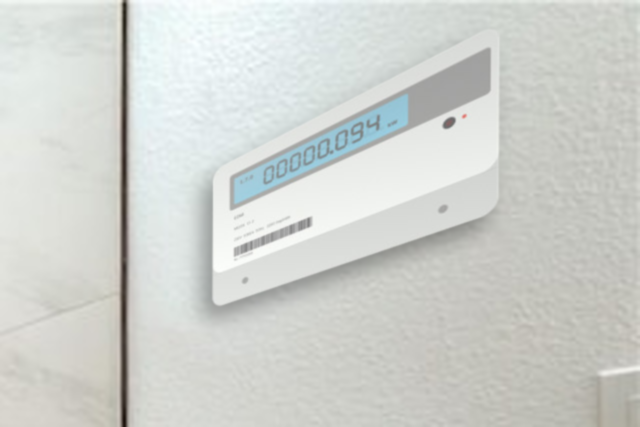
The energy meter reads 0.094 kW
